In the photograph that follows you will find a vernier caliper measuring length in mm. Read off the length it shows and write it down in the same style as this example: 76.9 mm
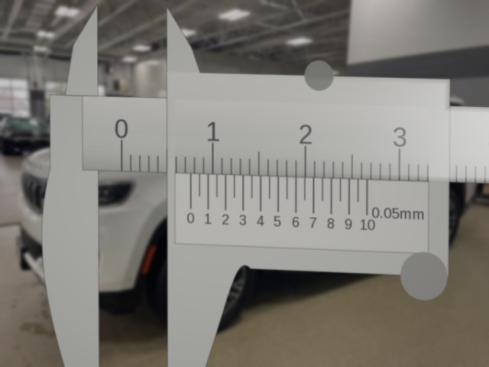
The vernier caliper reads 7.6 mm
